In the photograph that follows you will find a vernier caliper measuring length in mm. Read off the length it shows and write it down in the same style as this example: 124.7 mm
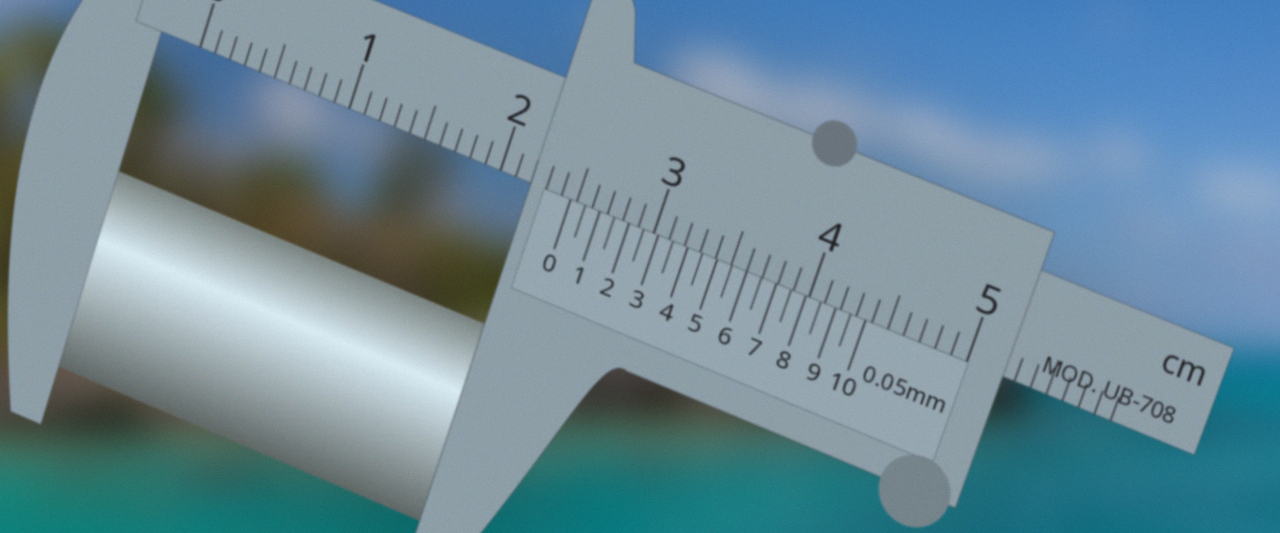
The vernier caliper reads 24.6 mm
